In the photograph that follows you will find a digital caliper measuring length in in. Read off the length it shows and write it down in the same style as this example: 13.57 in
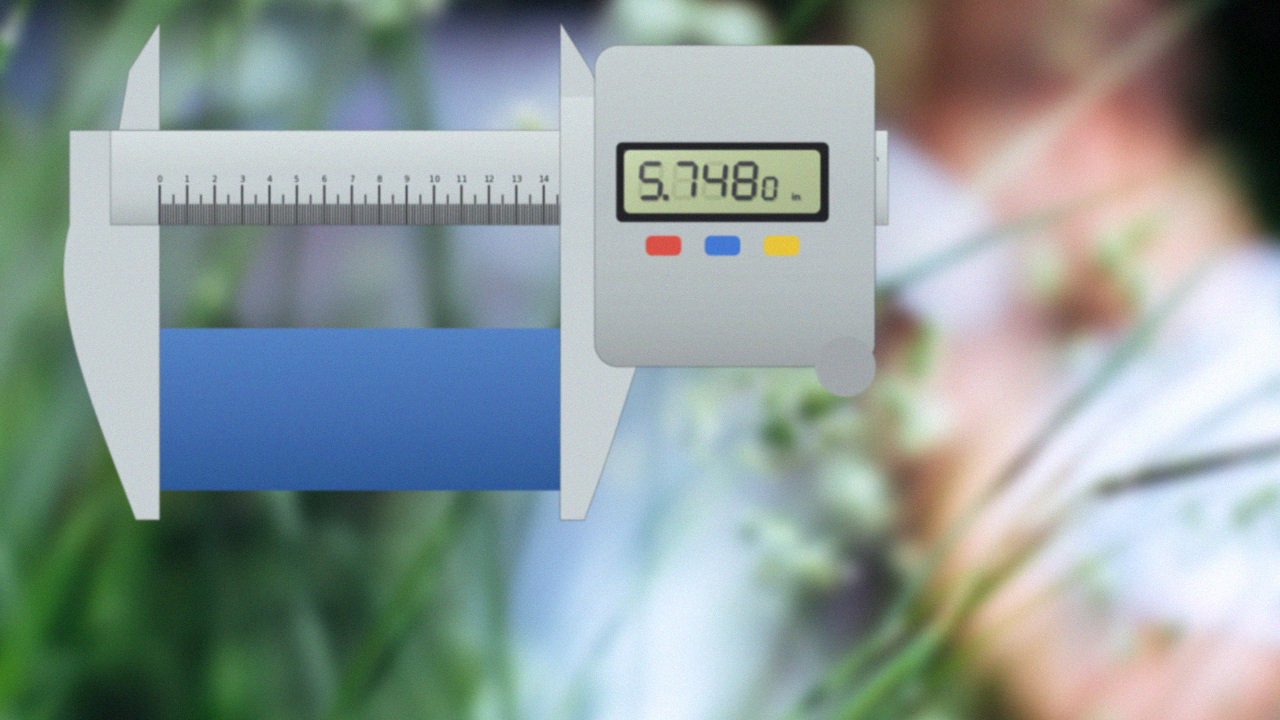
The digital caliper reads 5.7480 in
